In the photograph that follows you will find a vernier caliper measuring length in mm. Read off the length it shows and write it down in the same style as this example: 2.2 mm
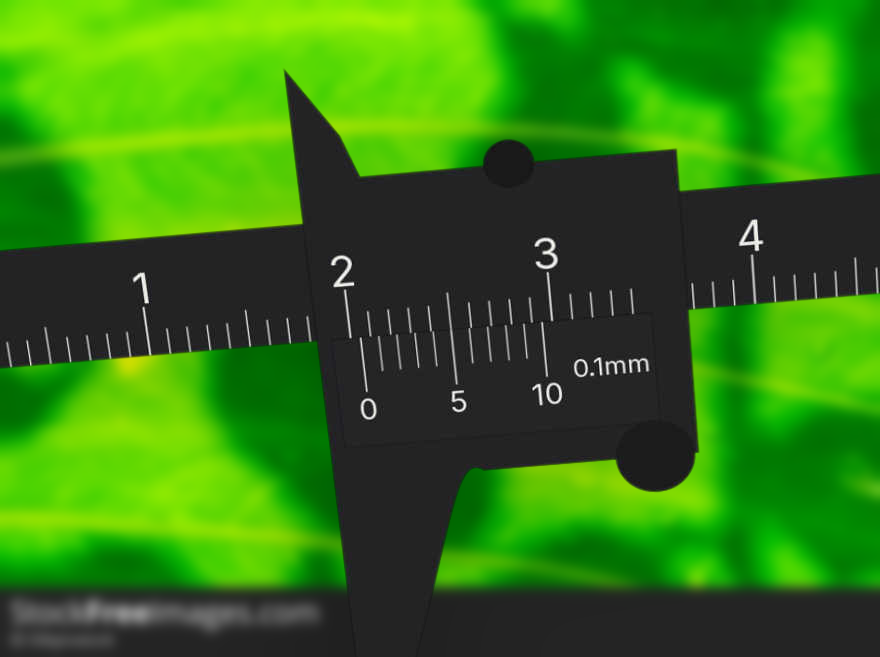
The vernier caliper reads 20.5 mm
